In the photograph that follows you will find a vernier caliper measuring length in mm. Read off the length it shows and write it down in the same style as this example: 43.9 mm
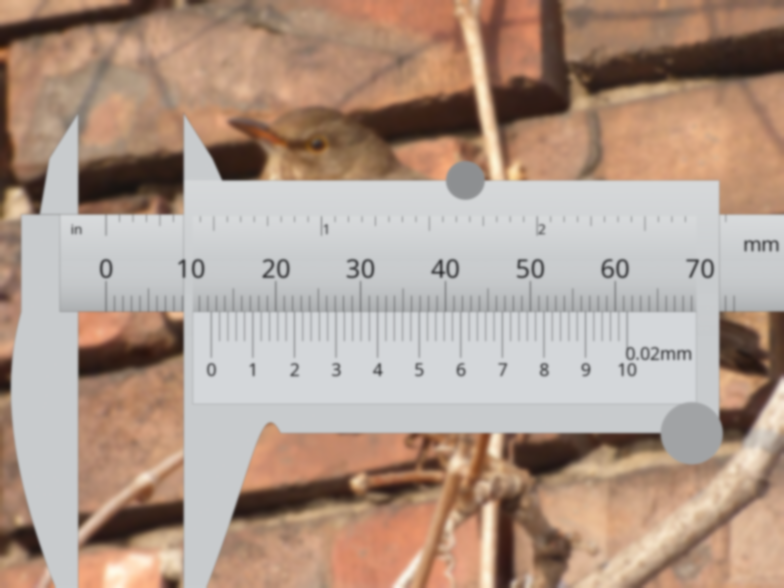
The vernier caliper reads 12.4 mm
